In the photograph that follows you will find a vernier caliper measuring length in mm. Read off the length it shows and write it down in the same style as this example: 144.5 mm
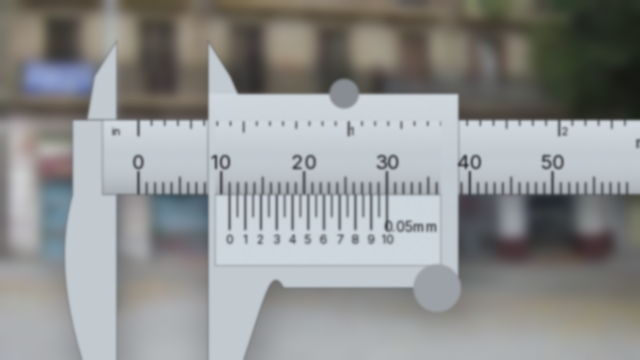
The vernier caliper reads 11.0 mm
